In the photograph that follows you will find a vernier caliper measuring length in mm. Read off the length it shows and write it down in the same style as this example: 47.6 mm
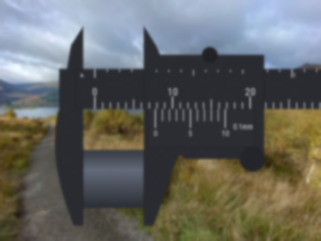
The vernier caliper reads 7.8 mm
